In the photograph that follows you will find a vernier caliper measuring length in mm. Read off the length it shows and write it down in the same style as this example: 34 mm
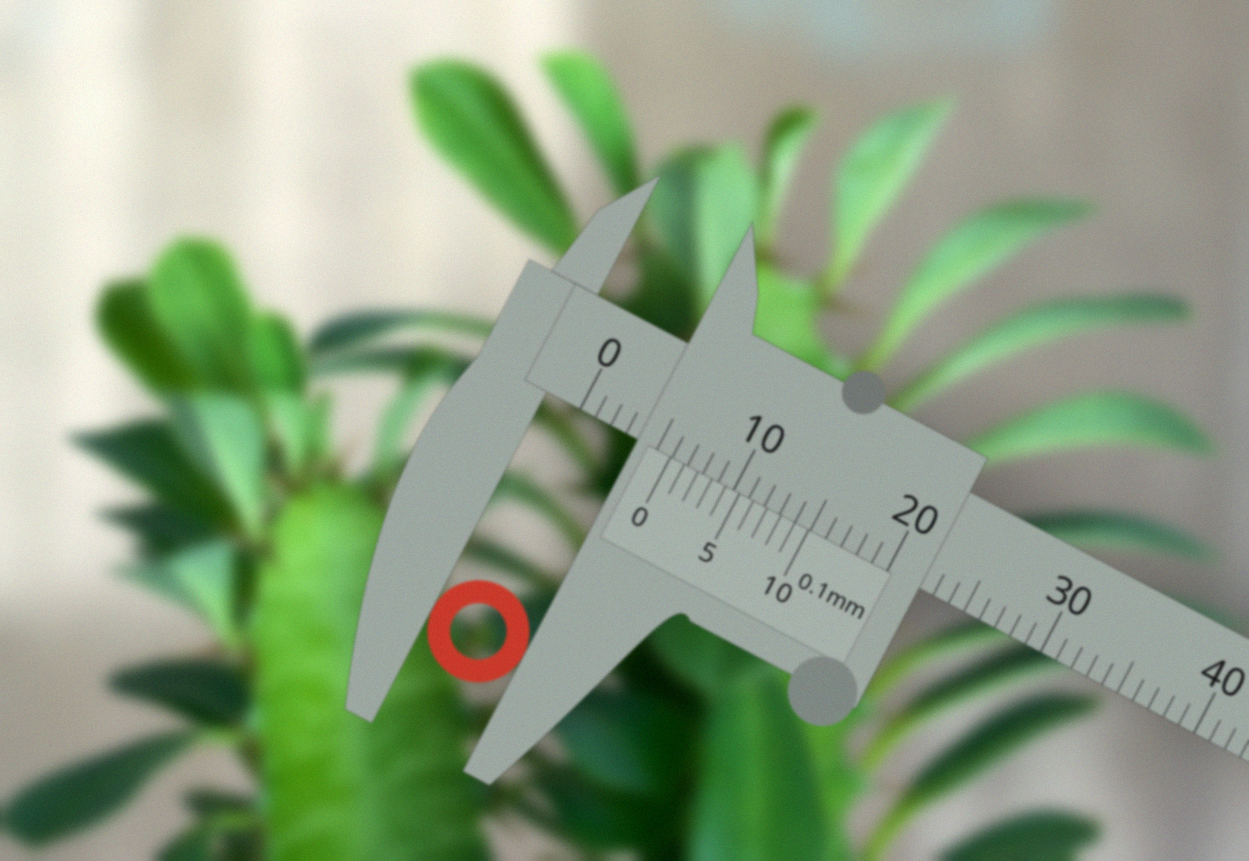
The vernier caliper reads 5.9 mm
